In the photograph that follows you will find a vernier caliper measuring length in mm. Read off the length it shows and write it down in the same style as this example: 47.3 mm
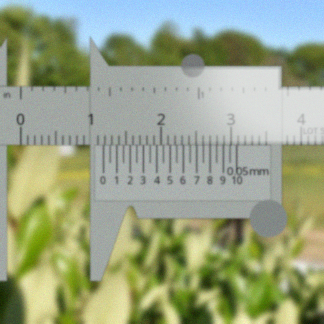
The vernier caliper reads 11.8 mm
